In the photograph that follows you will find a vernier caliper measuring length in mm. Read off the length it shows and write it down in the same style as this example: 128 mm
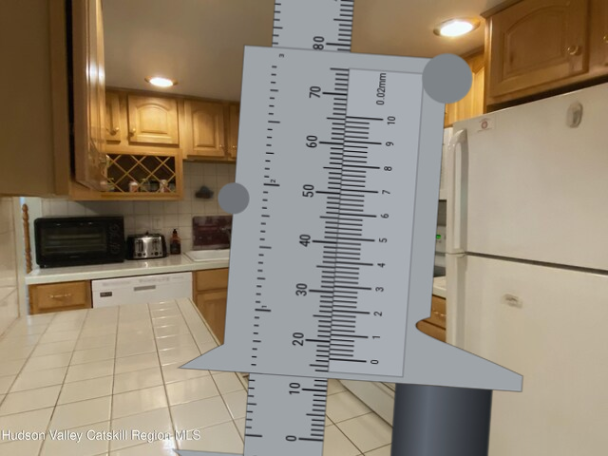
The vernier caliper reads 16.5 mm
